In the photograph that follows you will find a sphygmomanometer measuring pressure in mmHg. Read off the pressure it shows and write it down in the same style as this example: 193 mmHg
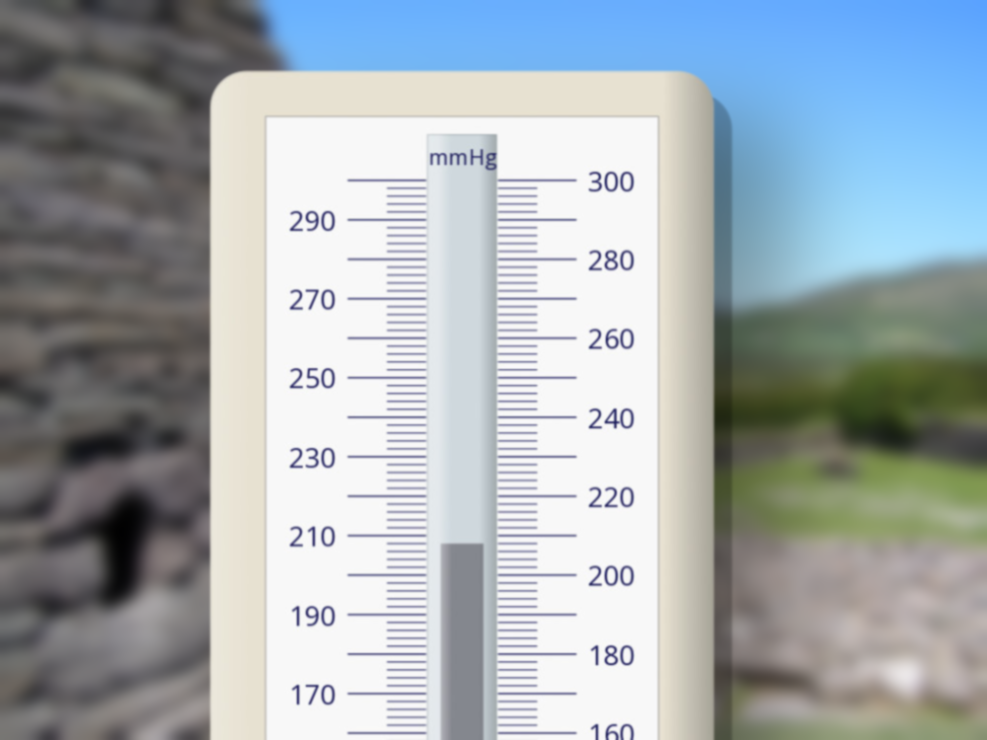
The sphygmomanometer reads 208 mmHg
